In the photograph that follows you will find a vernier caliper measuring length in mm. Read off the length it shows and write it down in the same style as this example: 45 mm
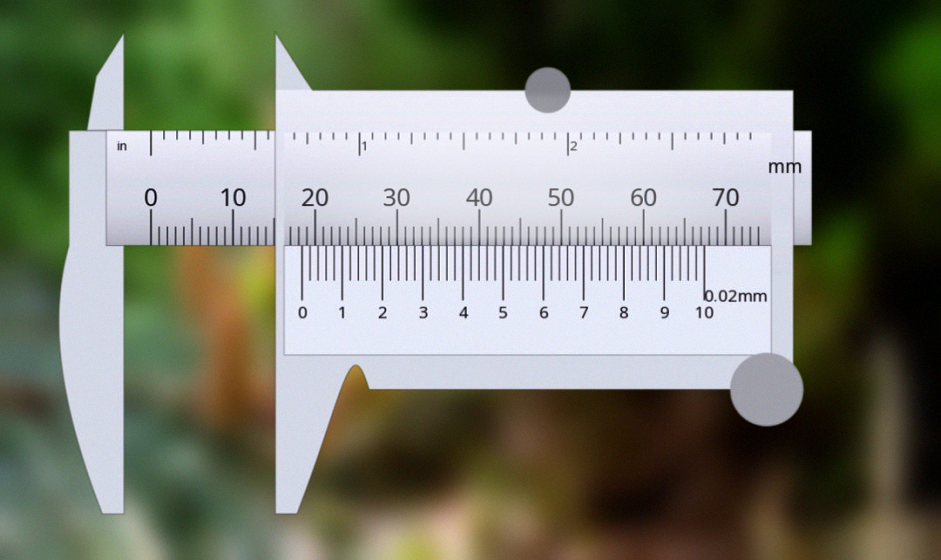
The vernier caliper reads 18.4 mm
